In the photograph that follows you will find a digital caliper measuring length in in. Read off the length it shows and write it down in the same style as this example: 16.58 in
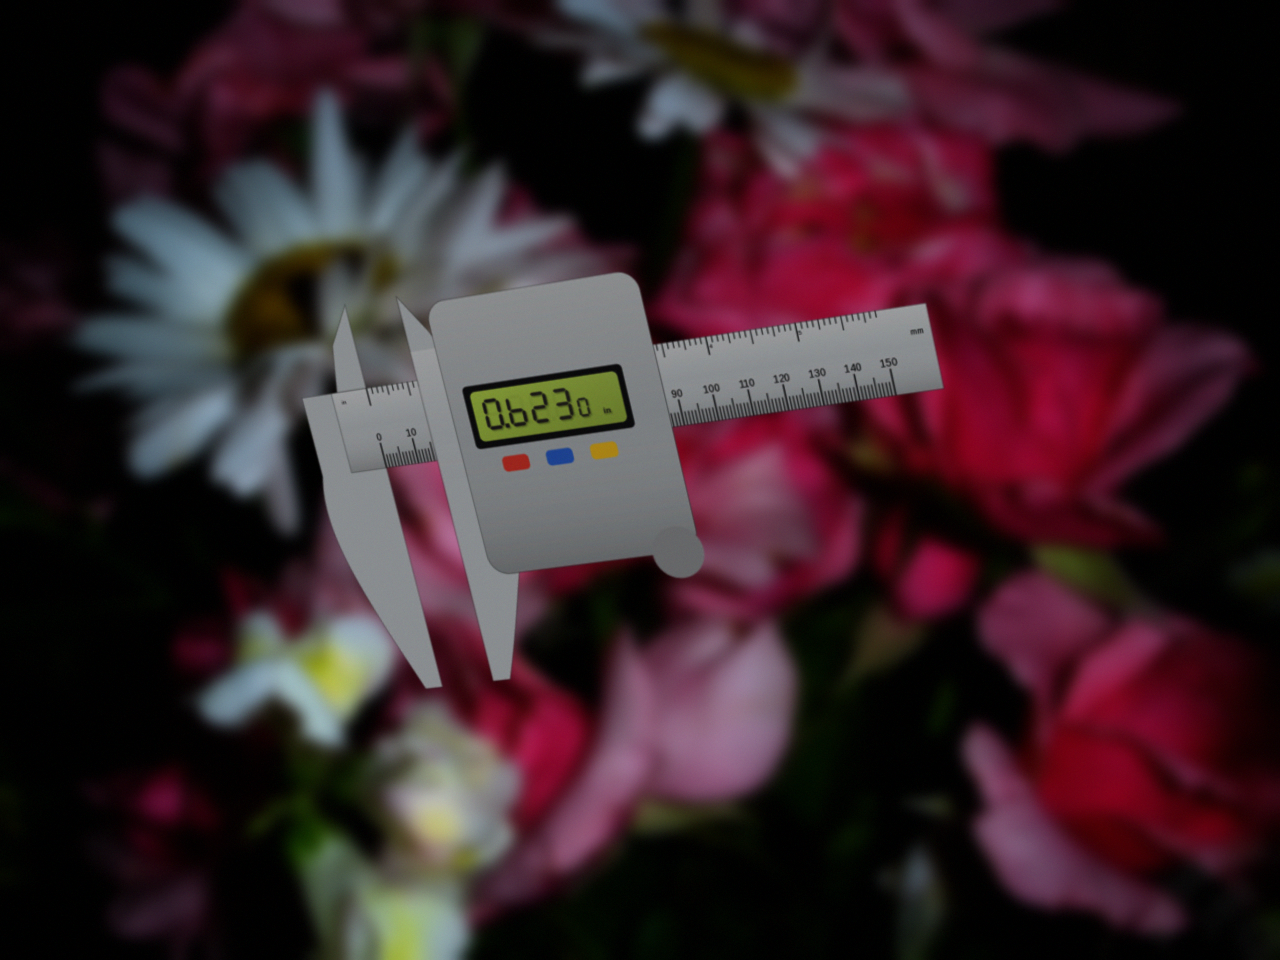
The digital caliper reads 0.6230 in
